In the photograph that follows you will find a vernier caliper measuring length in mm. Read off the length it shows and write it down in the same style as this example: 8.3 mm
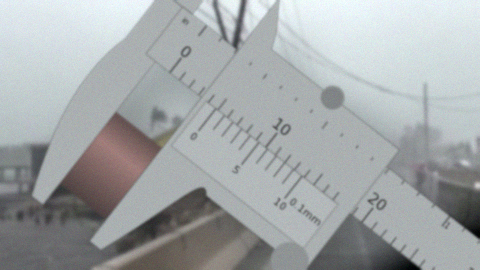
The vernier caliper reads 4.8 mm
